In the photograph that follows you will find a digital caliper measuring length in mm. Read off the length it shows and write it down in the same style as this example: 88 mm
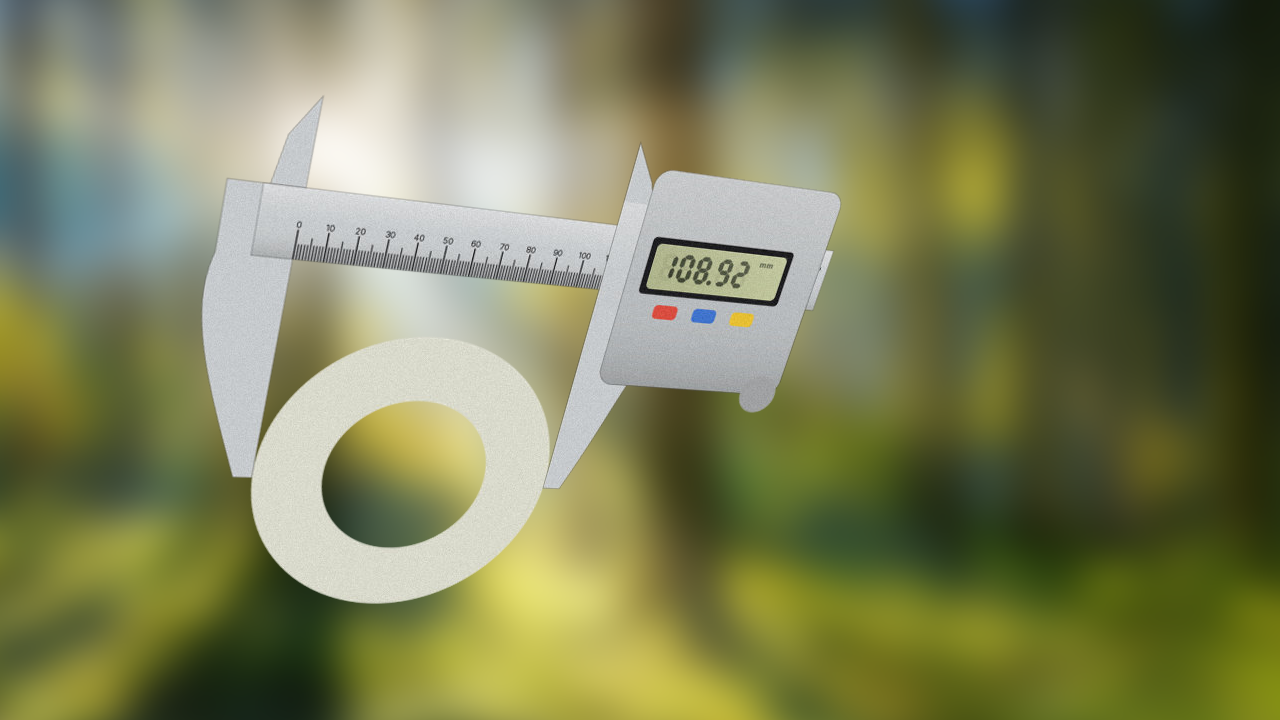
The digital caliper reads 108.92 mm
